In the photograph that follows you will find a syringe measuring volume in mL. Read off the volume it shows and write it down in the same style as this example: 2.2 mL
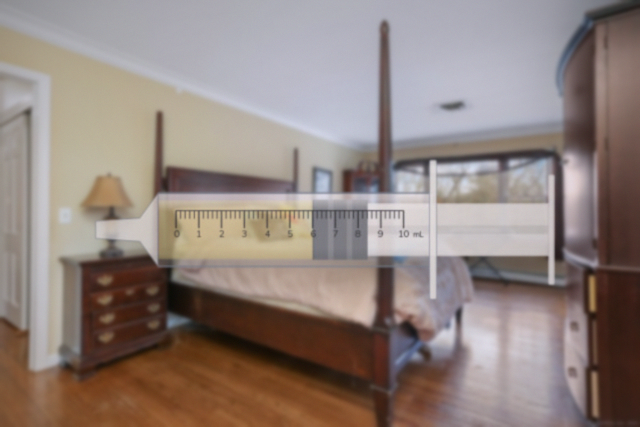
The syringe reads 6 mL
